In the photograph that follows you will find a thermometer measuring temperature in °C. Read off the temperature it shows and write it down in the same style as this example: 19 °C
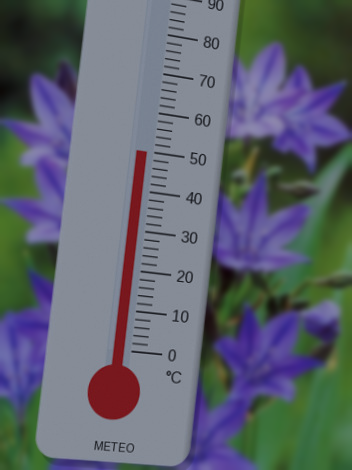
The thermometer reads 50 °C
